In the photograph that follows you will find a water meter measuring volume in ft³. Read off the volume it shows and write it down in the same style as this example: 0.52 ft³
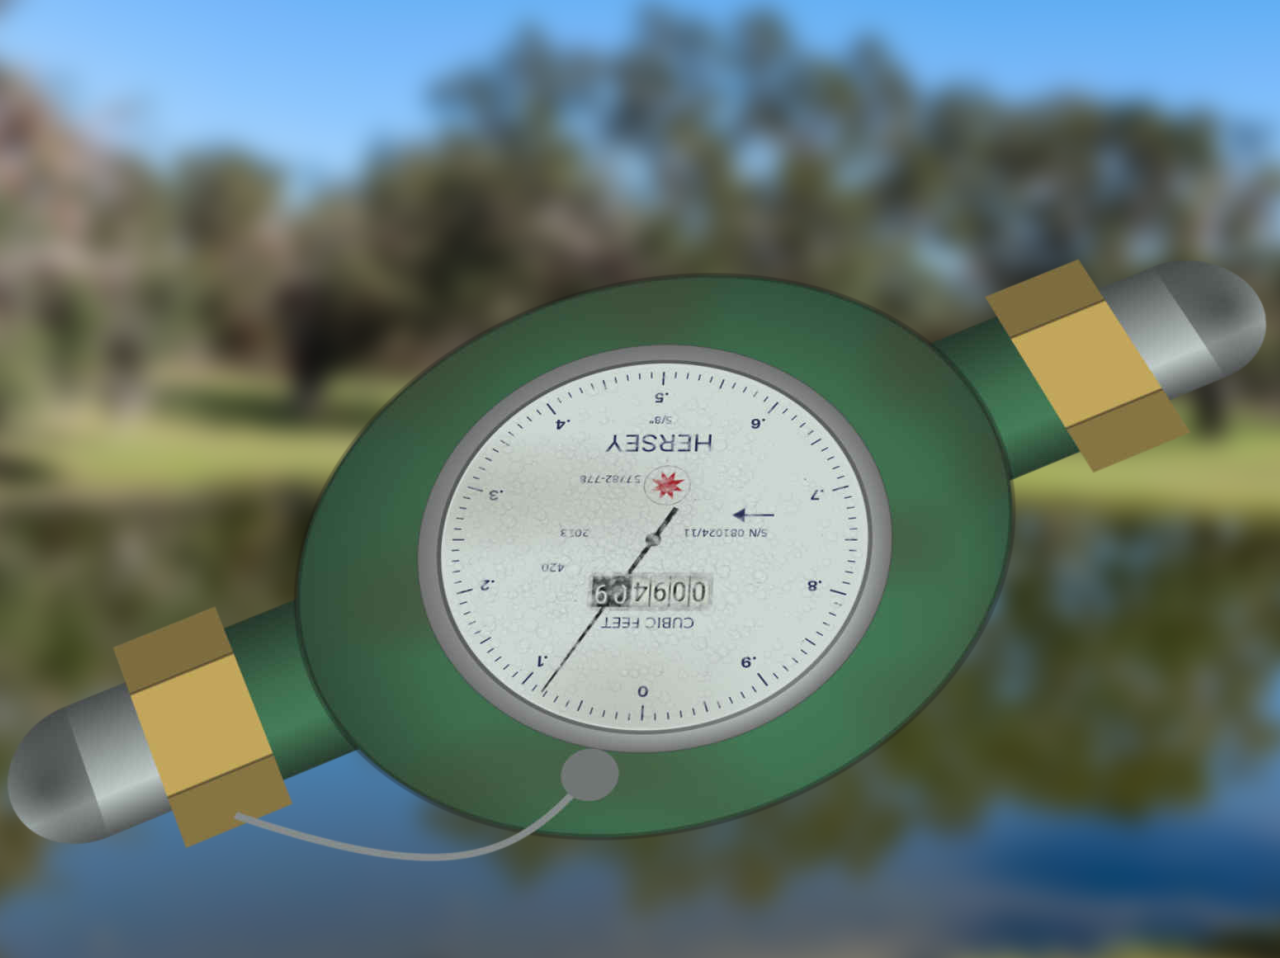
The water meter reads 9409.08 ft³
